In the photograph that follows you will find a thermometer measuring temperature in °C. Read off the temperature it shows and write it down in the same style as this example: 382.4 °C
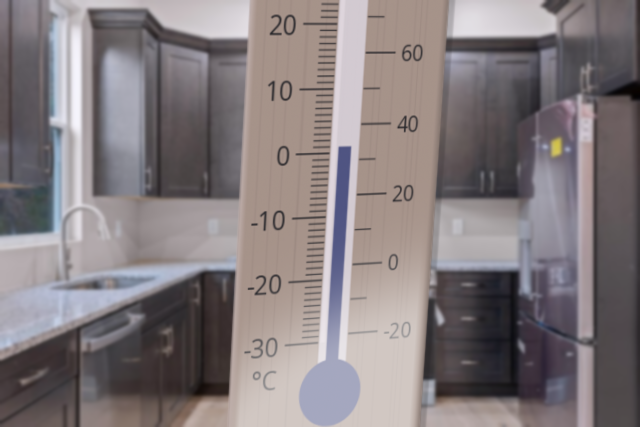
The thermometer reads 1 °C
